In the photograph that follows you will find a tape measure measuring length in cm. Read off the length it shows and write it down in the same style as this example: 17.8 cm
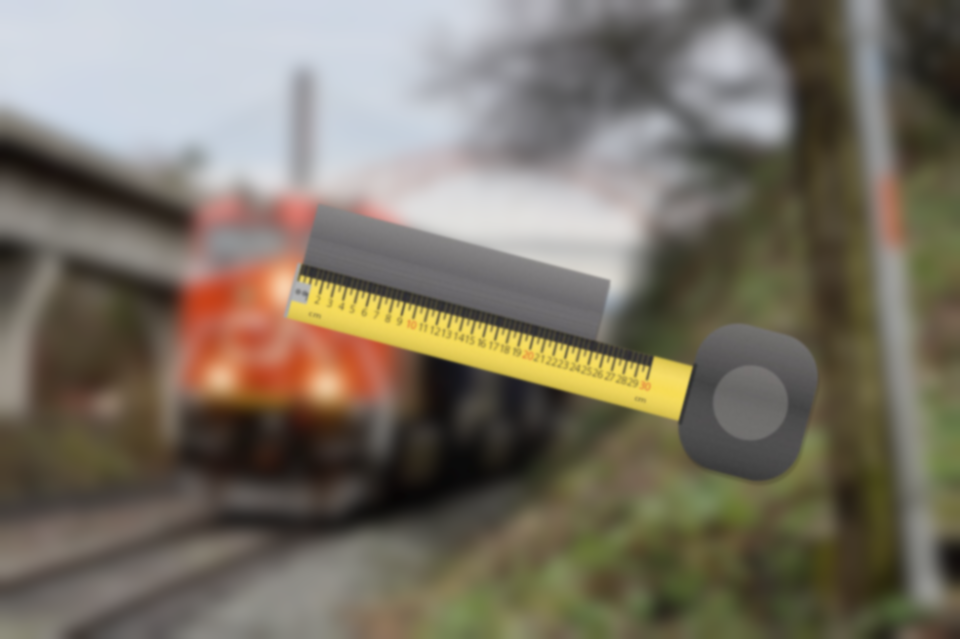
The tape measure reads 25 cm
